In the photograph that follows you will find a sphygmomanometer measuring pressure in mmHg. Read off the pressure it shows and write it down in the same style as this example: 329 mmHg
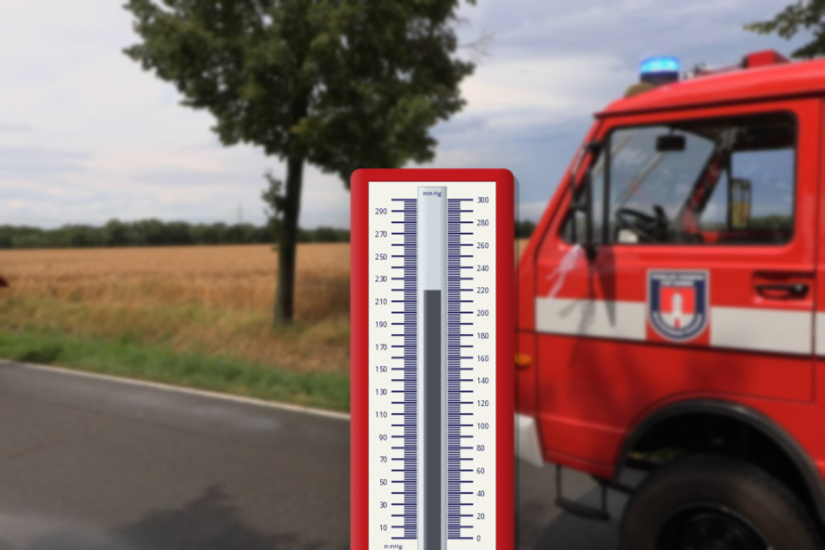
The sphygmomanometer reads 220 mmHg
